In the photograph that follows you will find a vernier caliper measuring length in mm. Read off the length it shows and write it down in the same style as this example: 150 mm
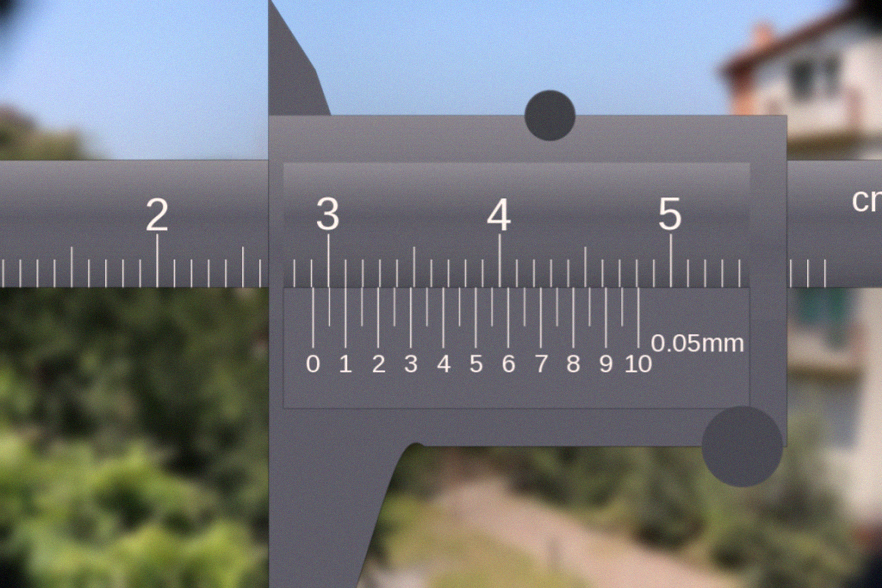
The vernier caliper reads 29.1 mm
